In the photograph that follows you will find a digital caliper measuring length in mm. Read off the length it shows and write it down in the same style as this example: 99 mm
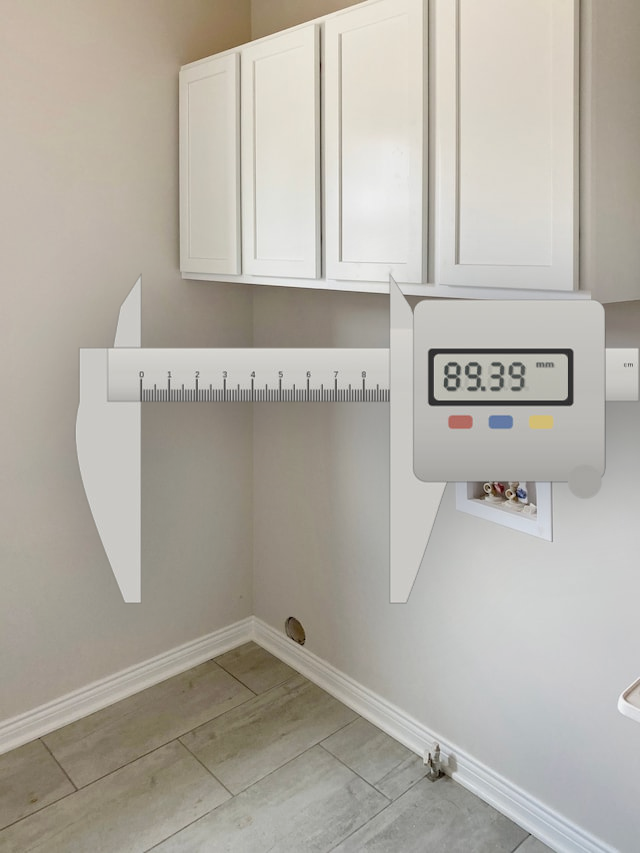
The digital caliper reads 89.39 mm
